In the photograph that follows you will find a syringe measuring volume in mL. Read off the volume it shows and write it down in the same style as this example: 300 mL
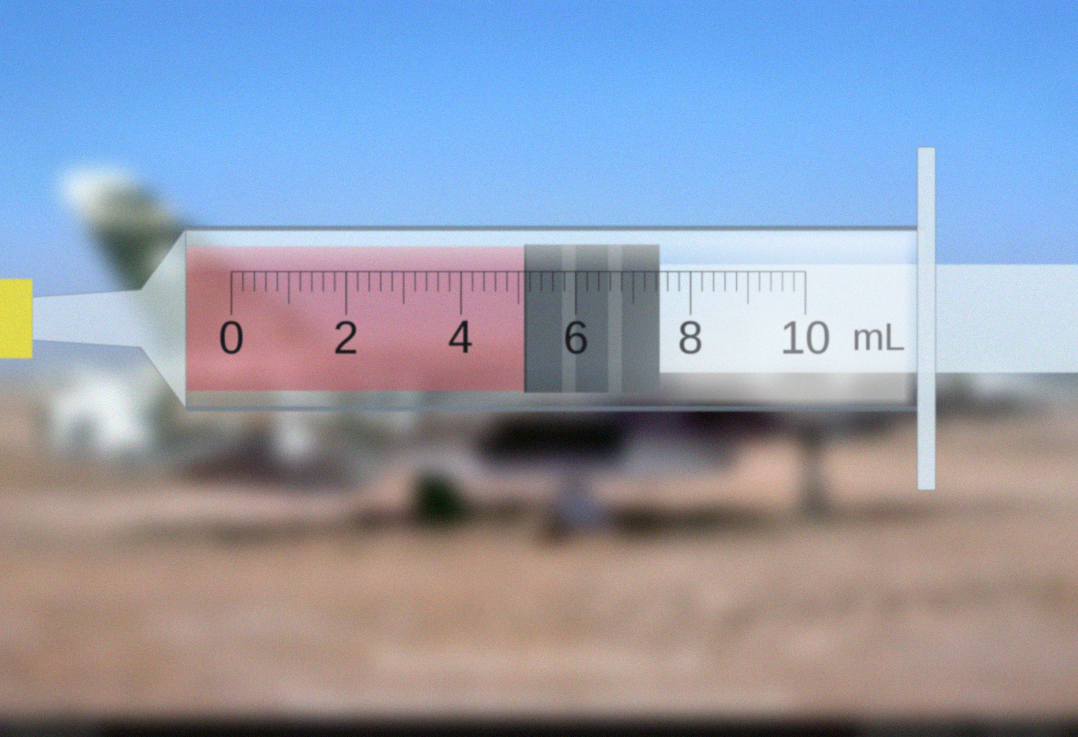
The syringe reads 5.1 mL
